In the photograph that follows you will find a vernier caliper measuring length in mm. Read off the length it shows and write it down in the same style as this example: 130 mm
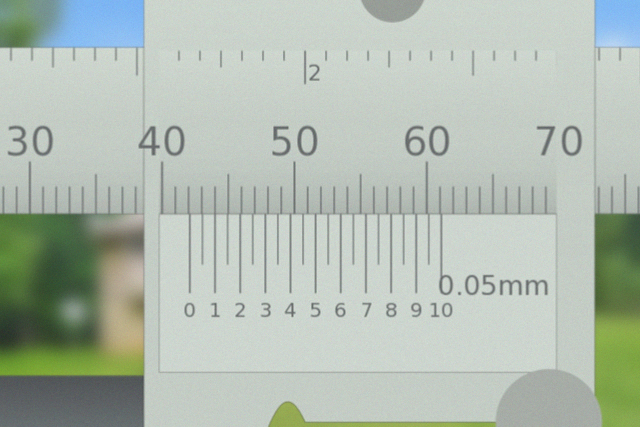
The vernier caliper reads 42.1 mm
